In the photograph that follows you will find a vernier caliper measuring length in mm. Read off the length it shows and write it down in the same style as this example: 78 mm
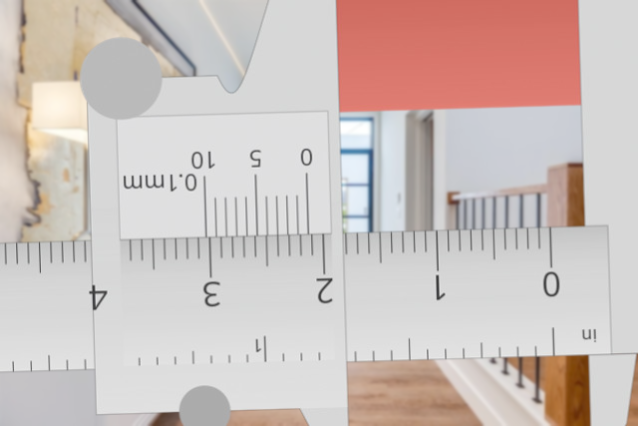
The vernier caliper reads 21.3 mm
